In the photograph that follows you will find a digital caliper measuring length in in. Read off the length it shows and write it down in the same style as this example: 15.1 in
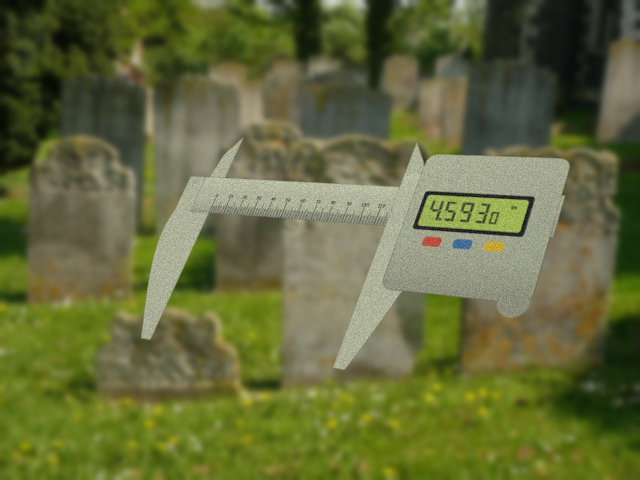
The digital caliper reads 4.5930 in
